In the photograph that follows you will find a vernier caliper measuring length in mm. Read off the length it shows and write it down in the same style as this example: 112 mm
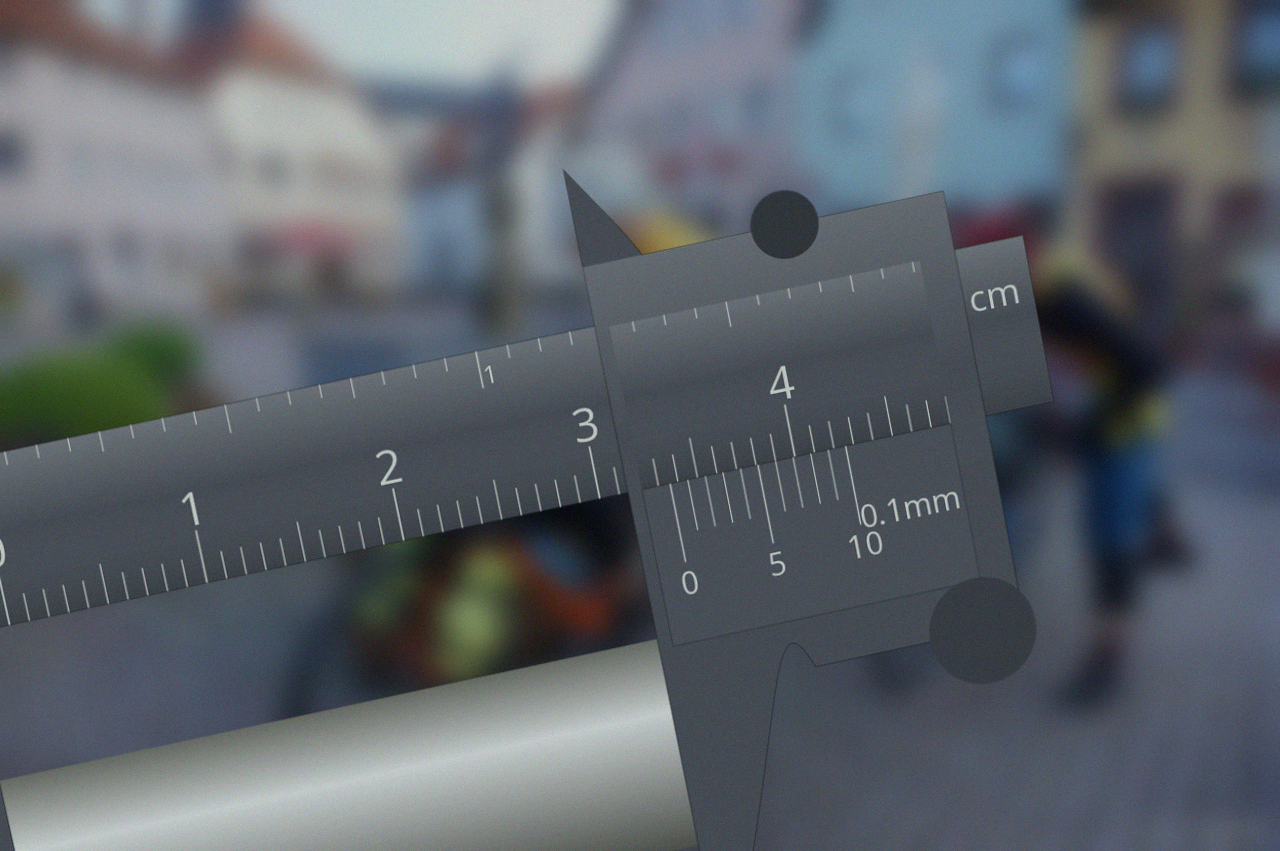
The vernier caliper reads 33.6 mm
